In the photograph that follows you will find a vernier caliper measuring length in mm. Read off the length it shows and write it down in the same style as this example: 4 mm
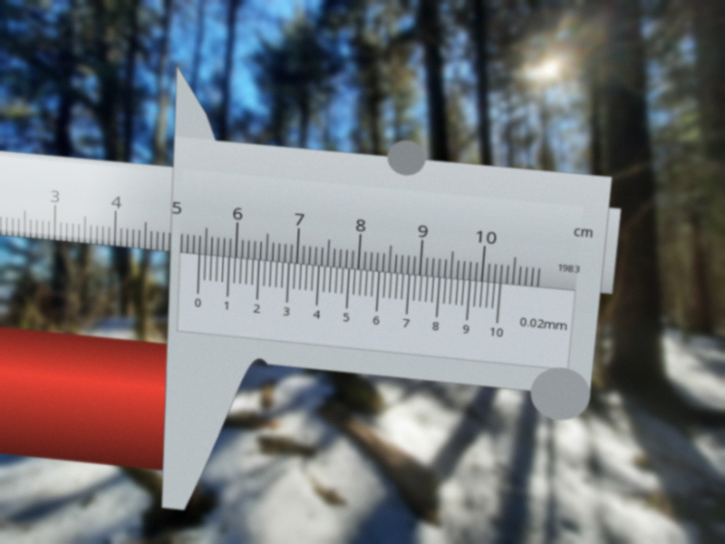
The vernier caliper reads 54.0 mm
